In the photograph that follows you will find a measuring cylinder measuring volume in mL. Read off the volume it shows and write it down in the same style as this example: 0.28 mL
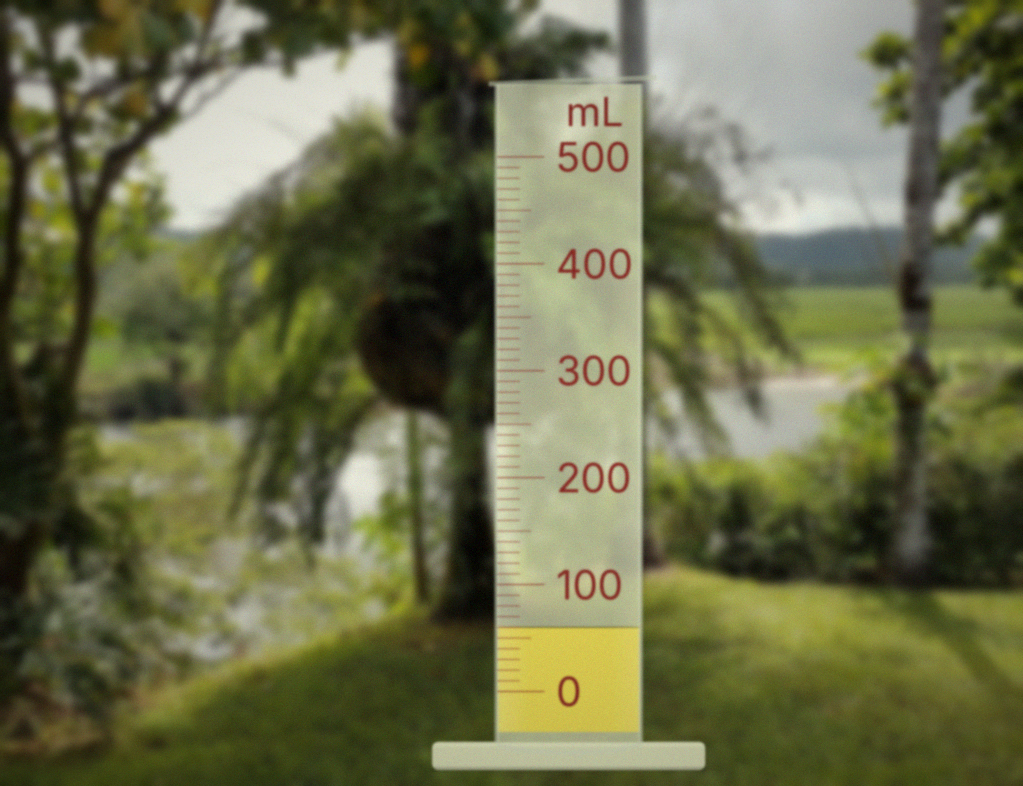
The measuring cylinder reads 60 mL
